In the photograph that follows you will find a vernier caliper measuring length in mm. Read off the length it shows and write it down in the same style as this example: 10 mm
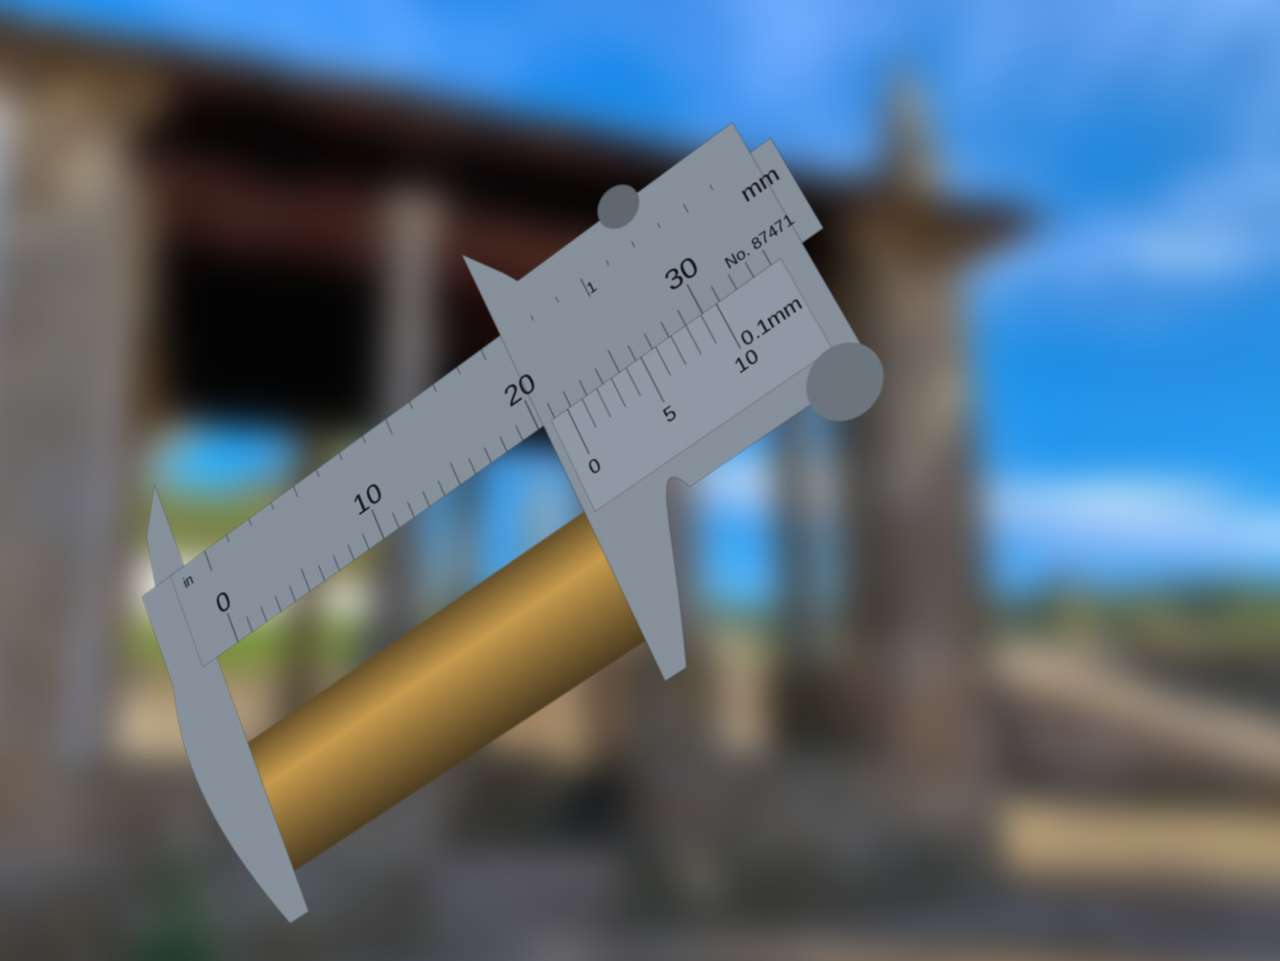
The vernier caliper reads 21.8 mm
